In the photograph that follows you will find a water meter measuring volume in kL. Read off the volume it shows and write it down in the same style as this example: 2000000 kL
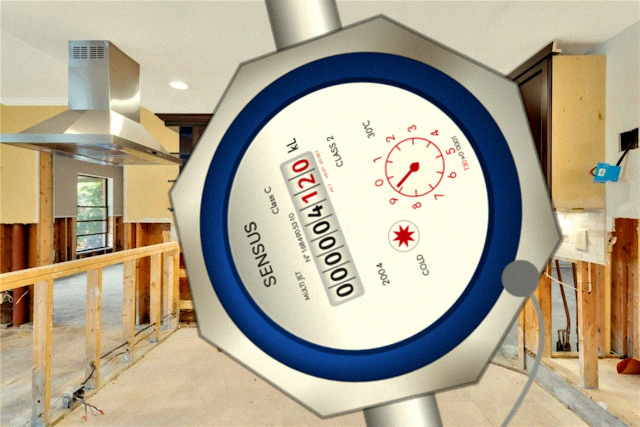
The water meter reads 4.1199 kL
